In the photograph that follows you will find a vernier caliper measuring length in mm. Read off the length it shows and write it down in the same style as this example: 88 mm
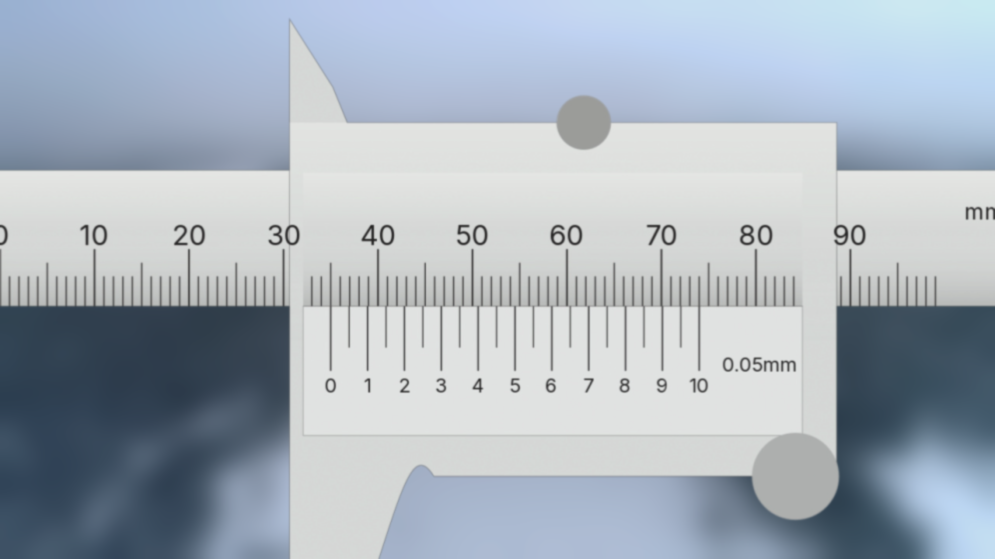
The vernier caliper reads 35.0 mm
